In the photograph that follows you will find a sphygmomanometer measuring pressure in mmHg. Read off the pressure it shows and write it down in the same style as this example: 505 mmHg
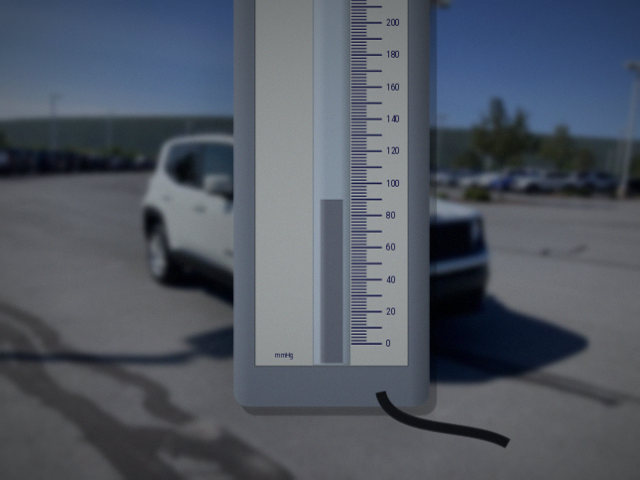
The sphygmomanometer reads 90 mmHg
